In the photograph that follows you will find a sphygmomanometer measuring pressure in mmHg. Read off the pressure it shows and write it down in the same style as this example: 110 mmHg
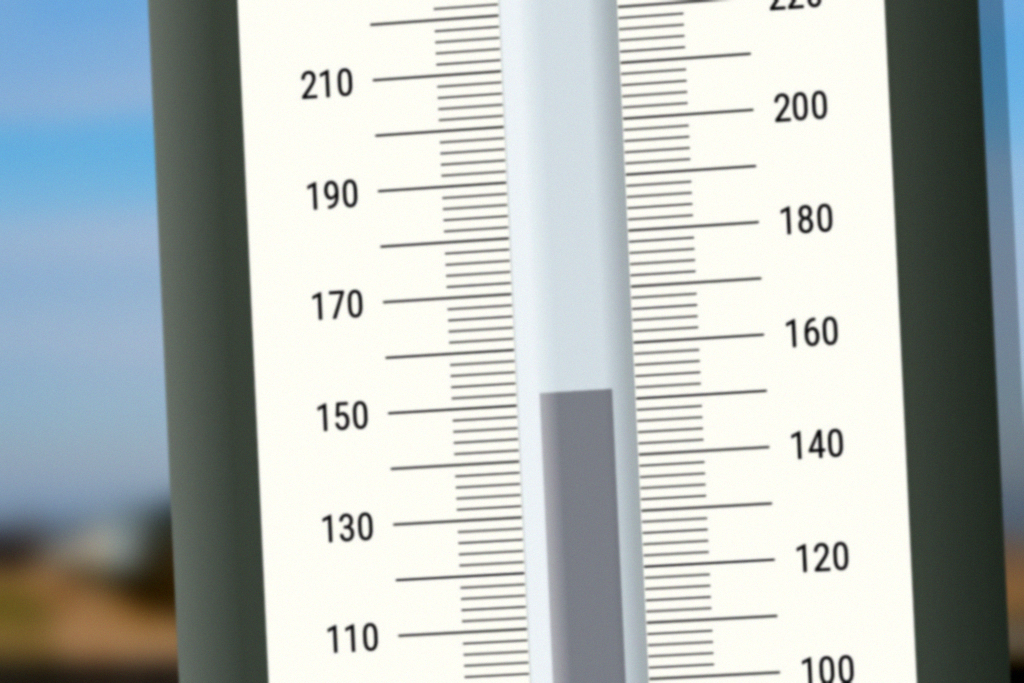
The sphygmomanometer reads 152 mmHg
